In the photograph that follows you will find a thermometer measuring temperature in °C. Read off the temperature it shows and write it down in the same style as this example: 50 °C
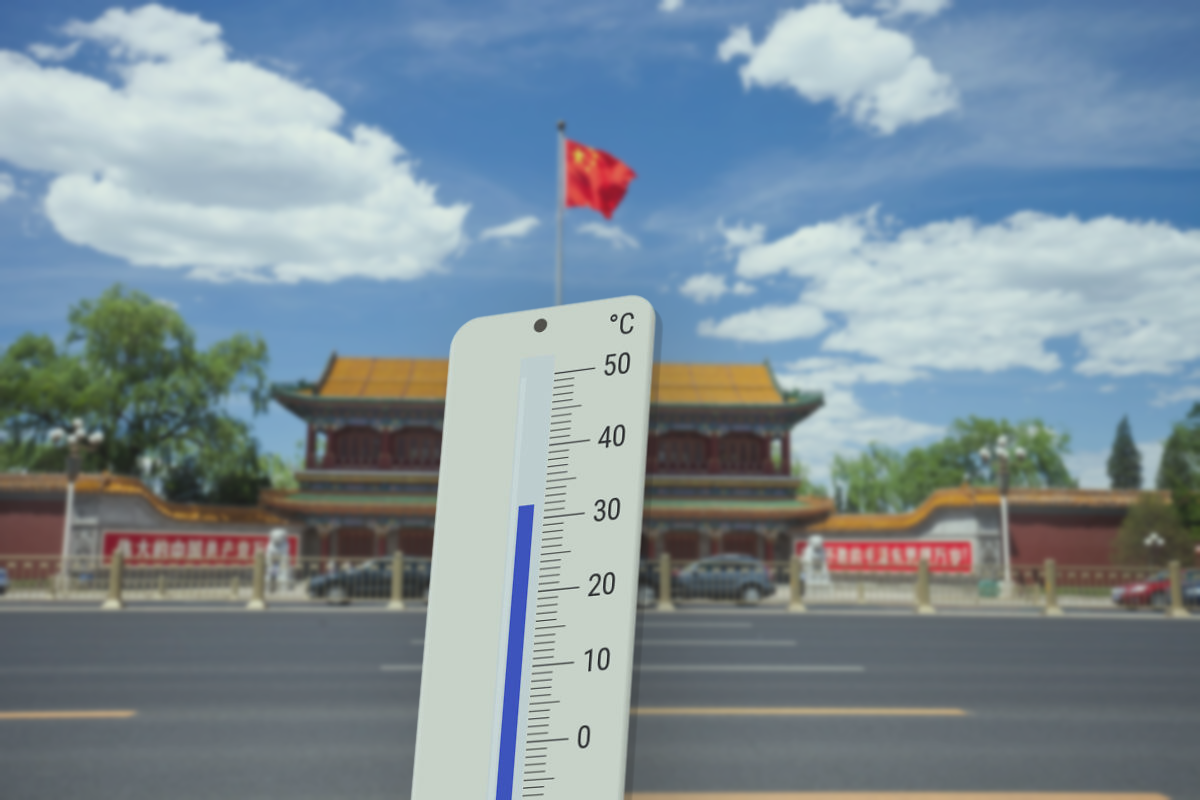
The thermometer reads 32 °C
